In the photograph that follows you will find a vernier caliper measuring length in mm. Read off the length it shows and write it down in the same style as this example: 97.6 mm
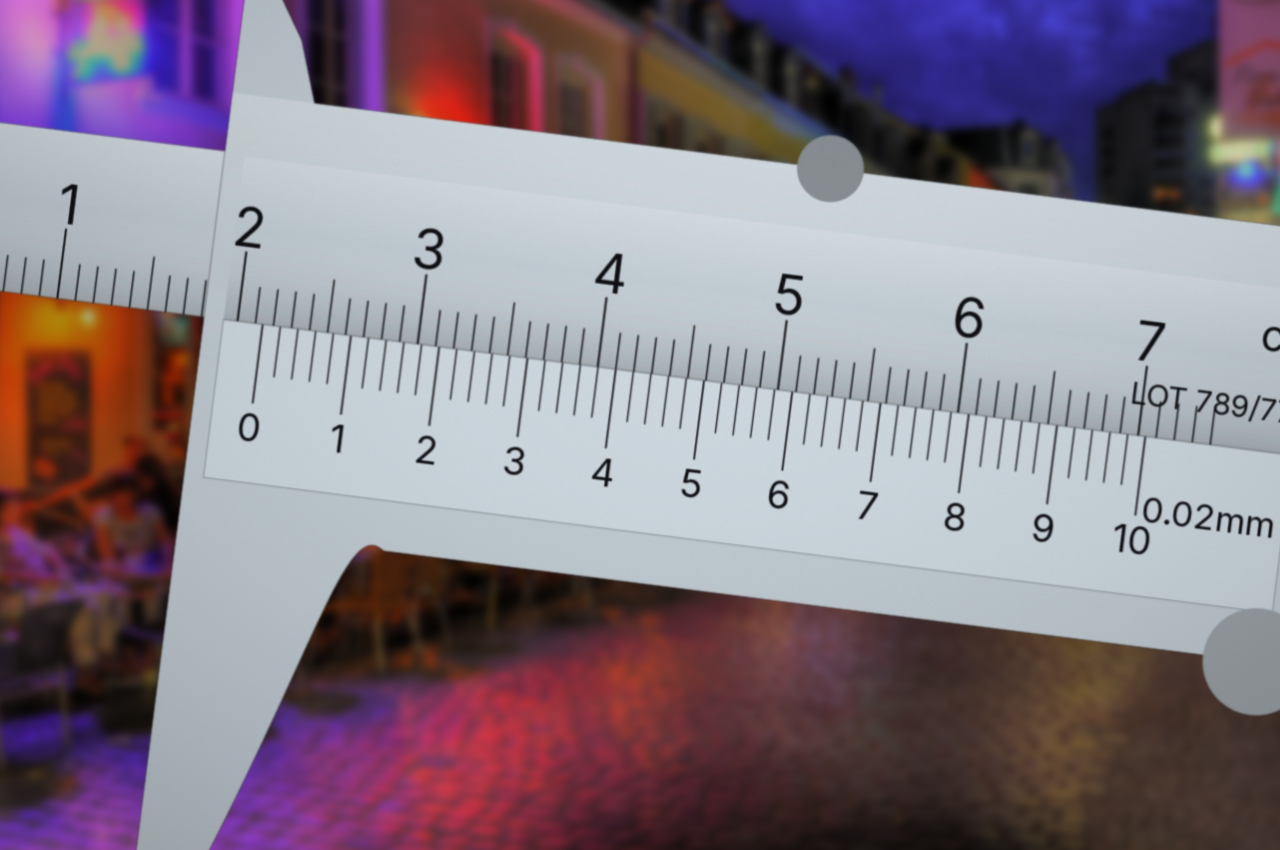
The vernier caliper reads 21.4 mm
